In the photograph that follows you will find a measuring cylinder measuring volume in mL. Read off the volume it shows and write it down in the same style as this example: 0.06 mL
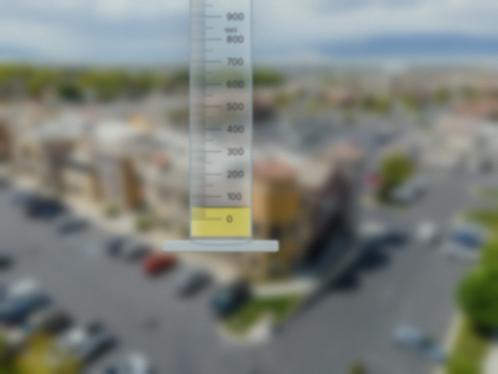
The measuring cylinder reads 50 mL
